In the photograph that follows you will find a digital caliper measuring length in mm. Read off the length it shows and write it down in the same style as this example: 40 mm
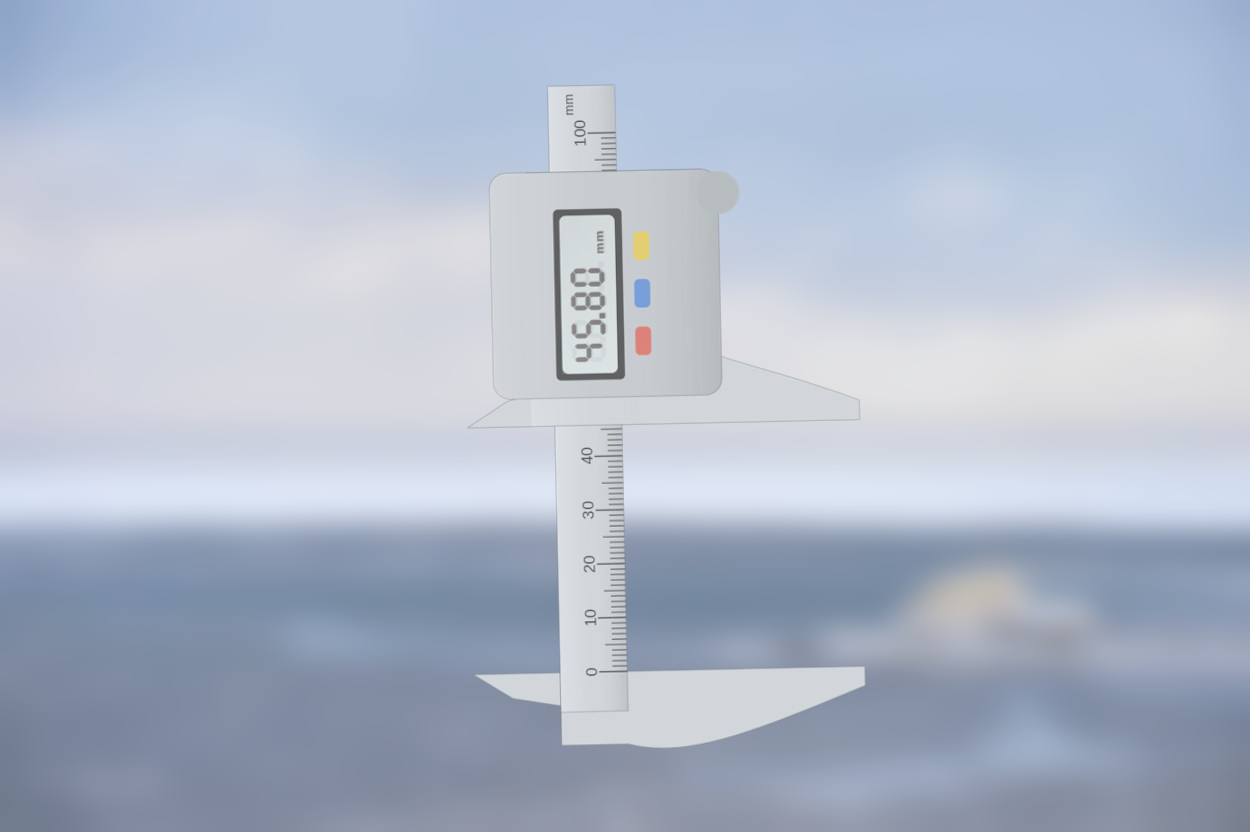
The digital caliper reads 45.80 mm
